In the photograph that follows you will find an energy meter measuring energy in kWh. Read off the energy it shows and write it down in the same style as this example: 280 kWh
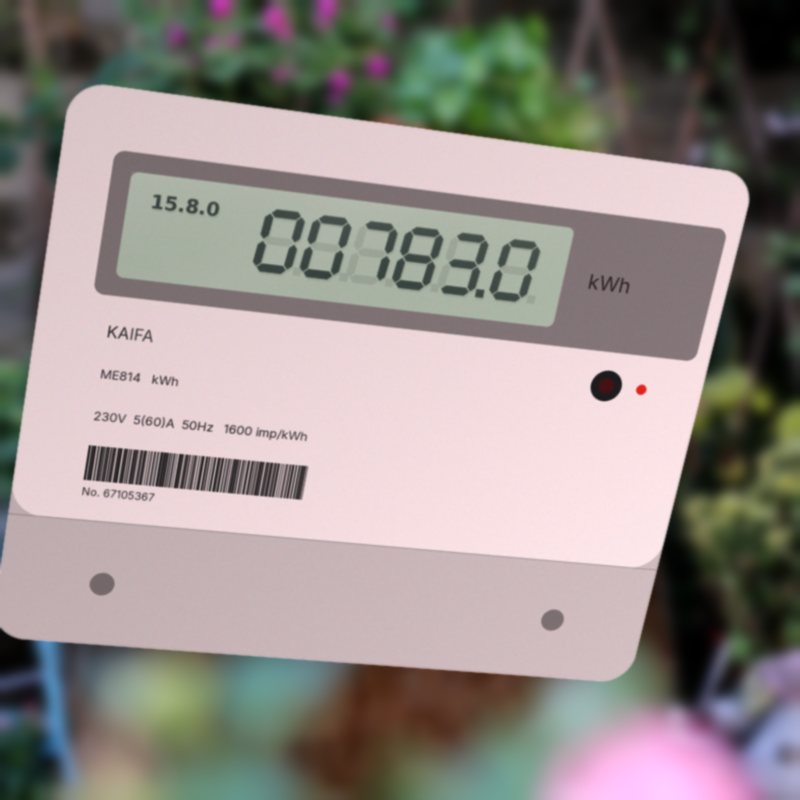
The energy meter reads 783.0 kWh
